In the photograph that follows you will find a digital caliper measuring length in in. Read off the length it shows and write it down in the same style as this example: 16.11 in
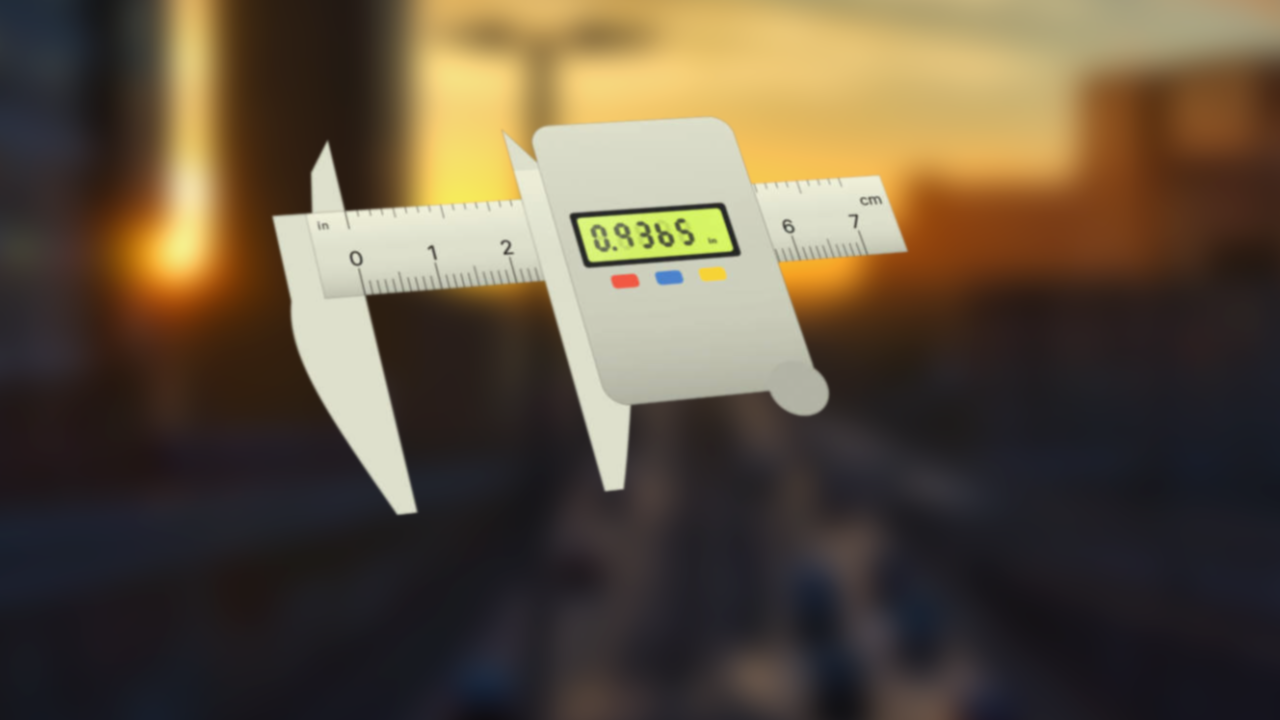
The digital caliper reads 0.9365 in
